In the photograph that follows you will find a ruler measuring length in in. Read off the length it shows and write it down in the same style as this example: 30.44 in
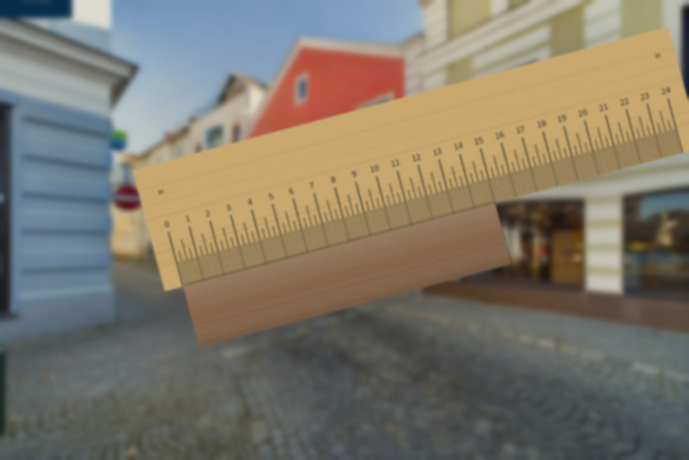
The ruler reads 15 in
